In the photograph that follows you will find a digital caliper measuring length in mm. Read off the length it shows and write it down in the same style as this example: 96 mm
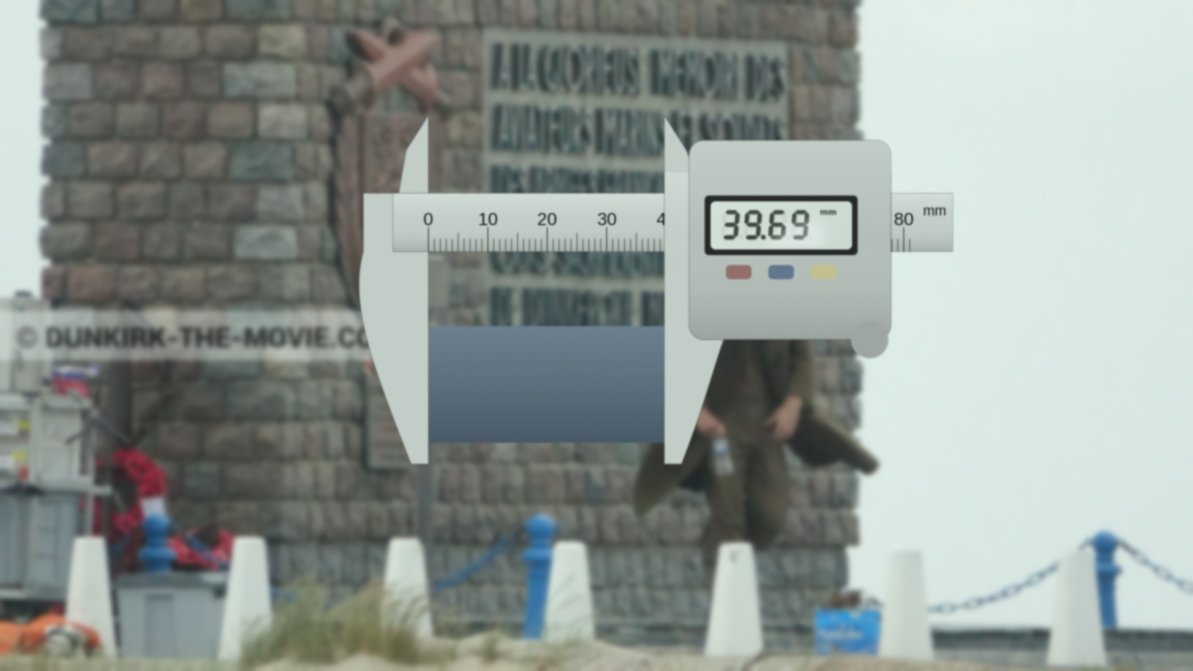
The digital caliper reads 39.69 mm
